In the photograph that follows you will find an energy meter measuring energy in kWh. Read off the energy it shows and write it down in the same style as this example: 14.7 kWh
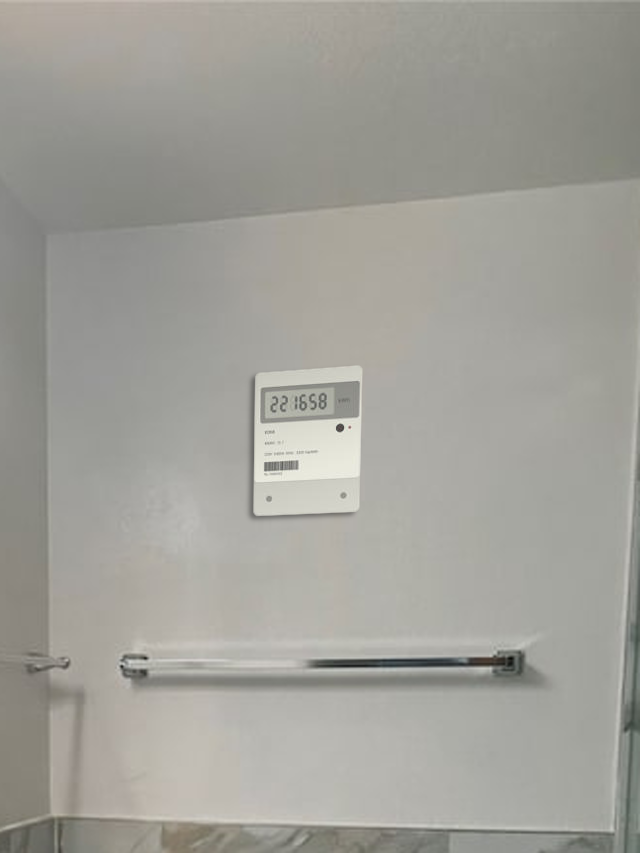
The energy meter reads 221658 kWh
